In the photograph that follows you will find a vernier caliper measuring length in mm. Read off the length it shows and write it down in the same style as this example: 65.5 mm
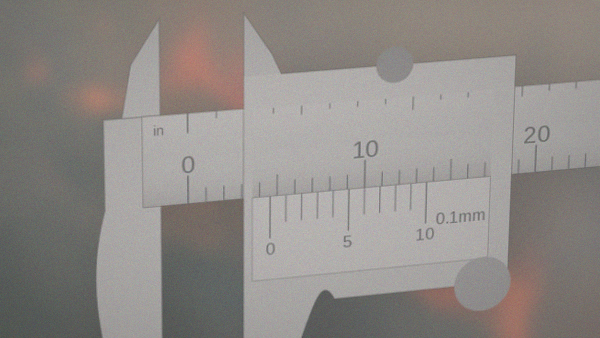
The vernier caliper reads 4.6 mm
